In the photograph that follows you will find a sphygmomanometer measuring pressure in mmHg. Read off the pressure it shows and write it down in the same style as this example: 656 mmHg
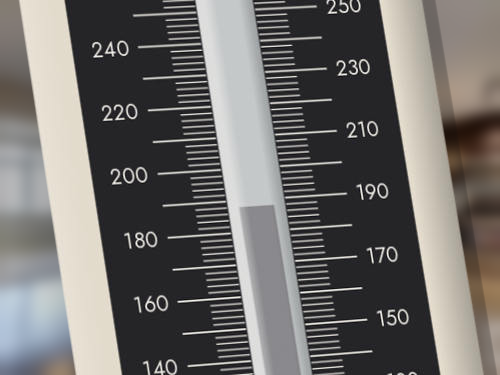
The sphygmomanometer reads 188 mmHg
